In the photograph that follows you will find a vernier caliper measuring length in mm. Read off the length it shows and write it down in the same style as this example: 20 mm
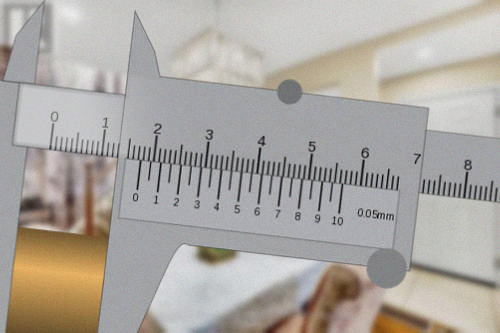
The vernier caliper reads 17.5 mm
